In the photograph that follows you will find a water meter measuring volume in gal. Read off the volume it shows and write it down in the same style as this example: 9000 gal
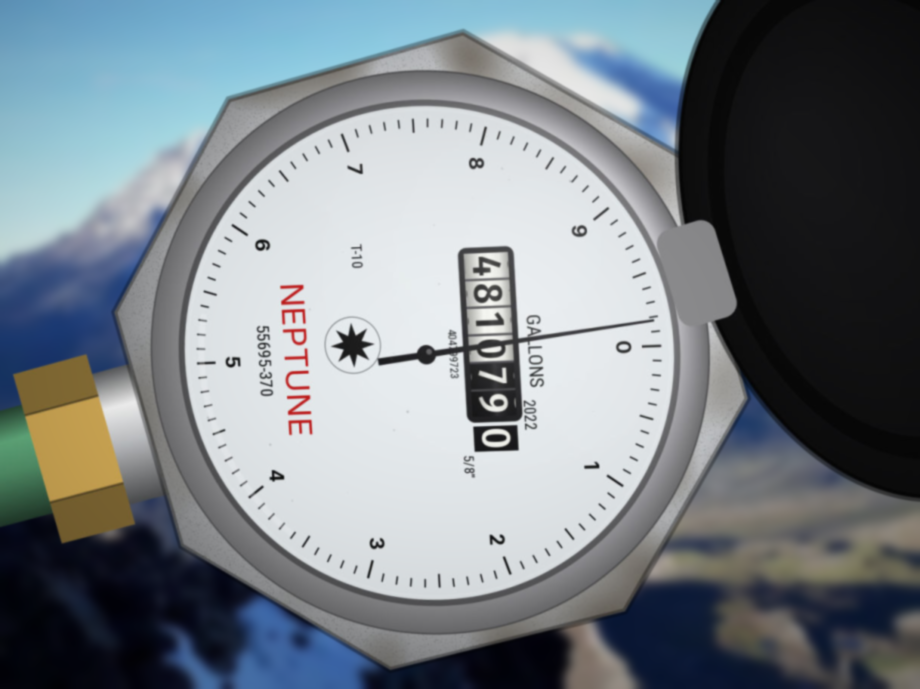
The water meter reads 4810789.8 gal
